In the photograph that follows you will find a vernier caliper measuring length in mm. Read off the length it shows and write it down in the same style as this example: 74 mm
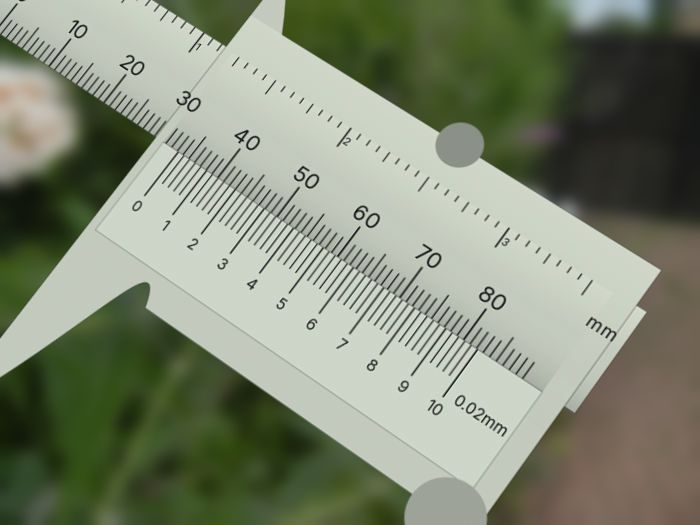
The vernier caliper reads 33.2 mm
